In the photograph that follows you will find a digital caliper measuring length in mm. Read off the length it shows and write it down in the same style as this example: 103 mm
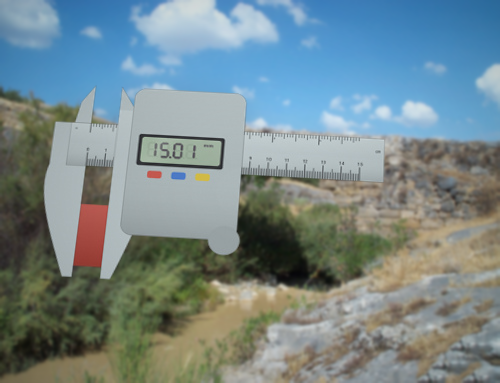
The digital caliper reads 15.01 mm
